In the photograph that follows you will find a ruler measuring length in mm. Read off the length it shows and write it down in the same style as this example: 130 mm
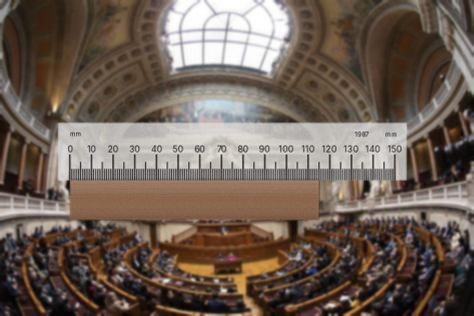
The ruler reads 115 mm
